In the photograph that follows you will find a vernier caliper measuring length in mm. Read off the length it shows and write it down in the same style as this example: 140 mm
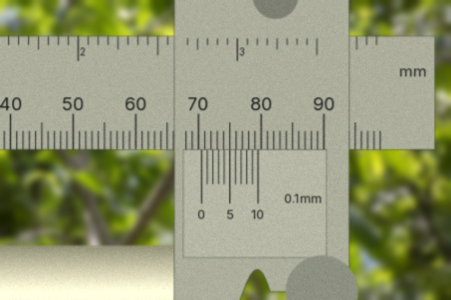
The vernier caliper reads 70.5 mm
